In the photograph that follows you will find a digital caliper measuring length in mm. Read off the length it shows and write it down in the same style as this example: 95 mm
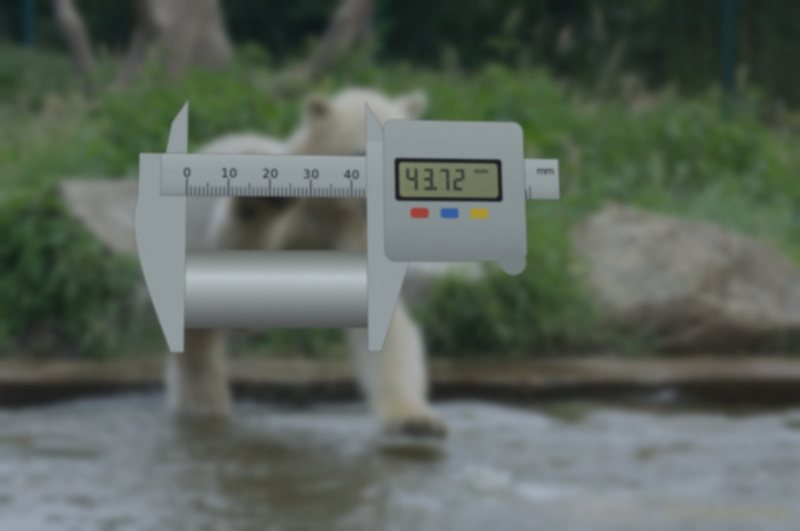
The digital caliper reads 43.72 mm
